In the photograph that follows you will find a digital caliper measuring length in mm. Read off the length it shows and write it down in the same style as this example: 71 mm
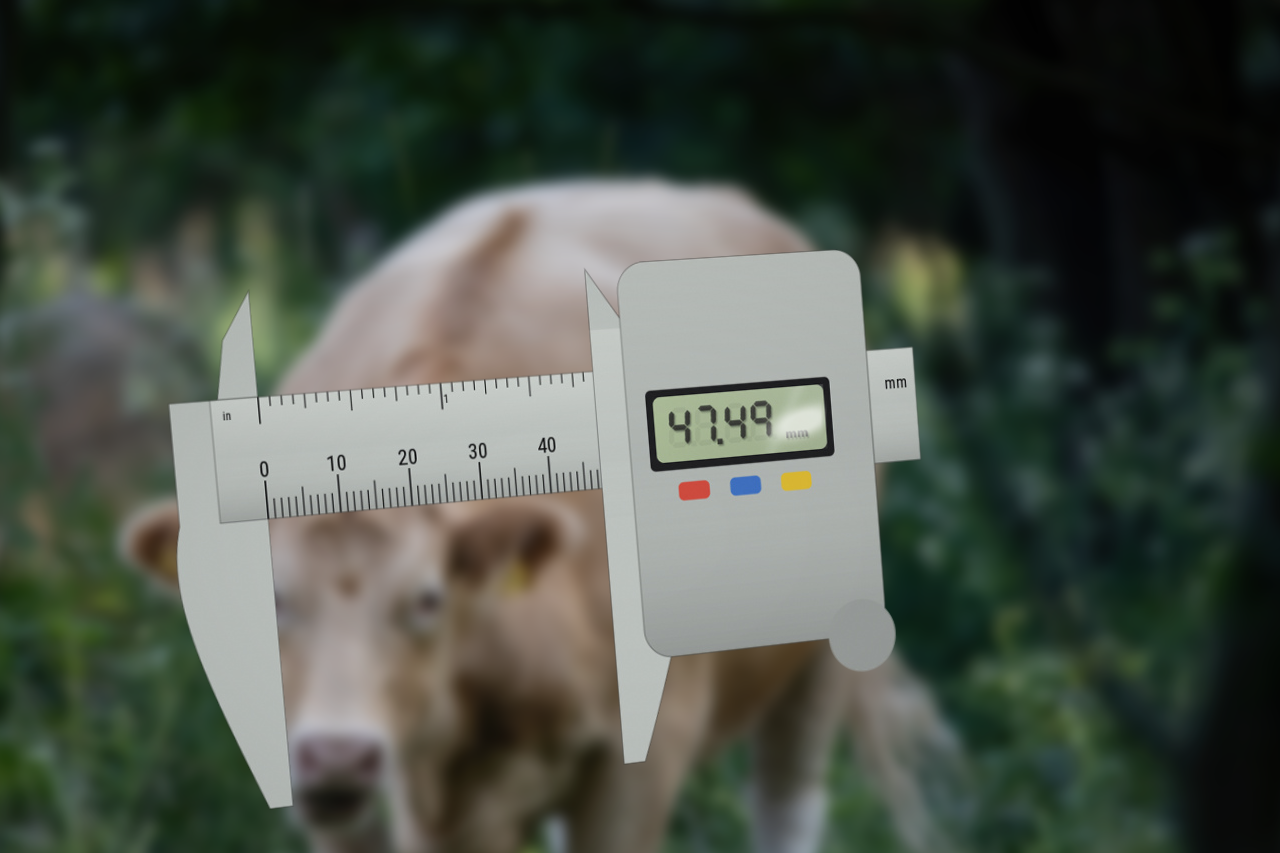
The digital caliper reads 47.49 mm
